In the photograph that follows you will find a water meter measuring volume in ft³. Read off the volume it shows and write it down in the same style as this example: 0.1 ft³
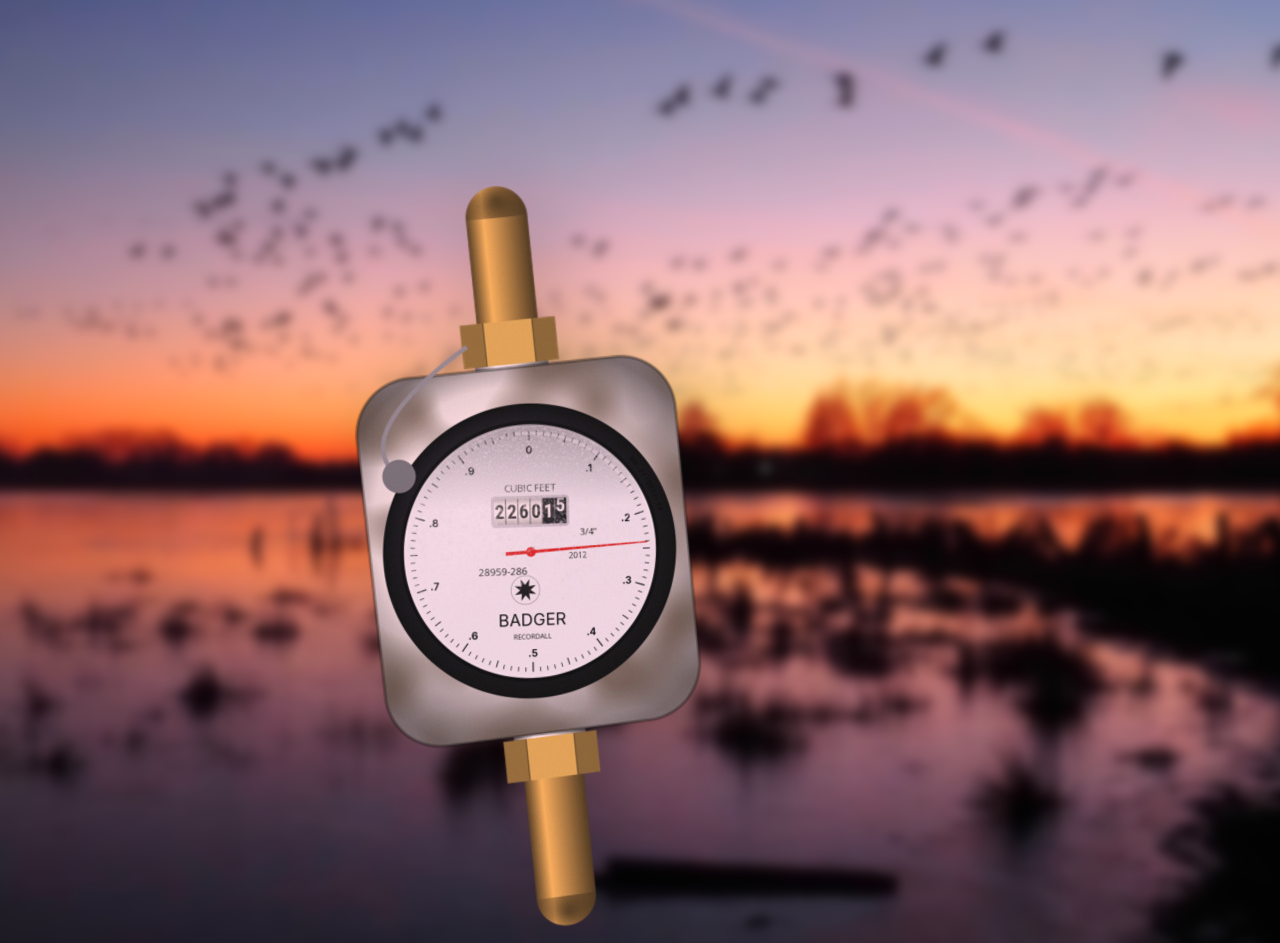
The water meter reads 226015.24 ft³
